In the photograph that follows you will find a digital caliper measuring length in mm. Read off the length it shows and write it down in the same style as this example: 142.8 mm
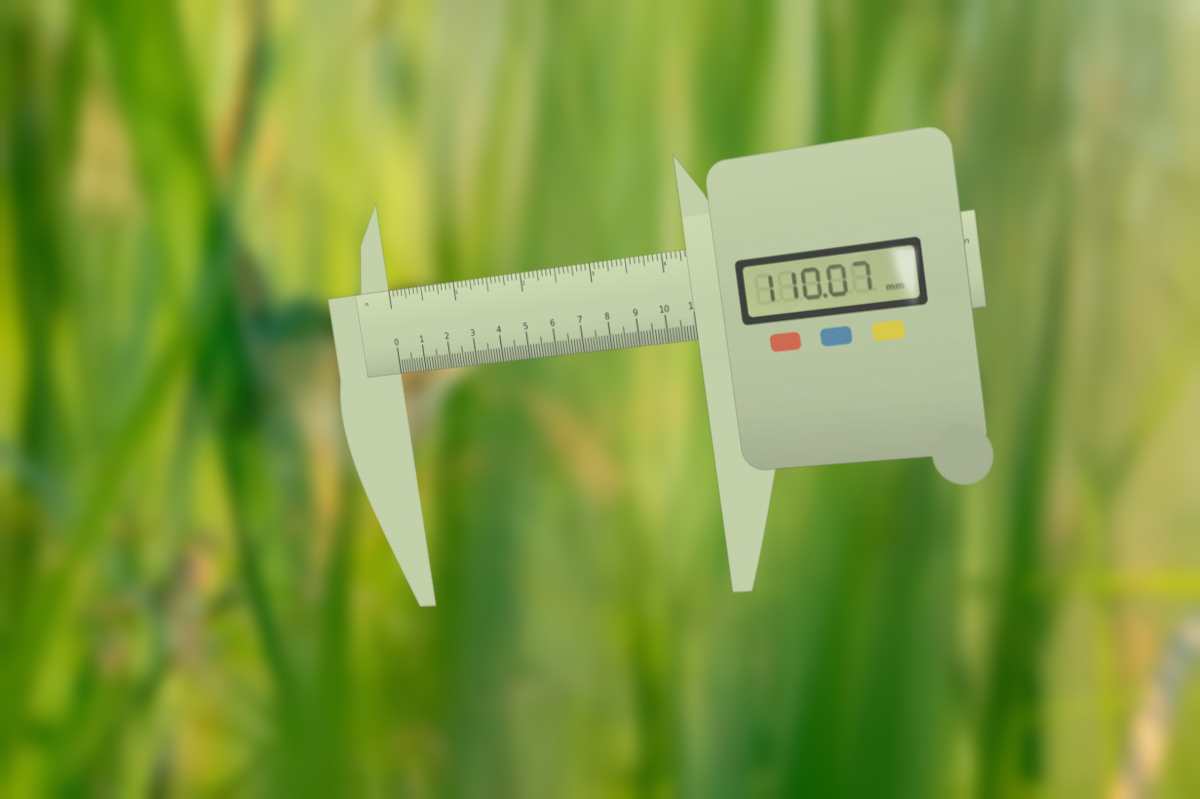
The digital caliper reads 110.07 mm
